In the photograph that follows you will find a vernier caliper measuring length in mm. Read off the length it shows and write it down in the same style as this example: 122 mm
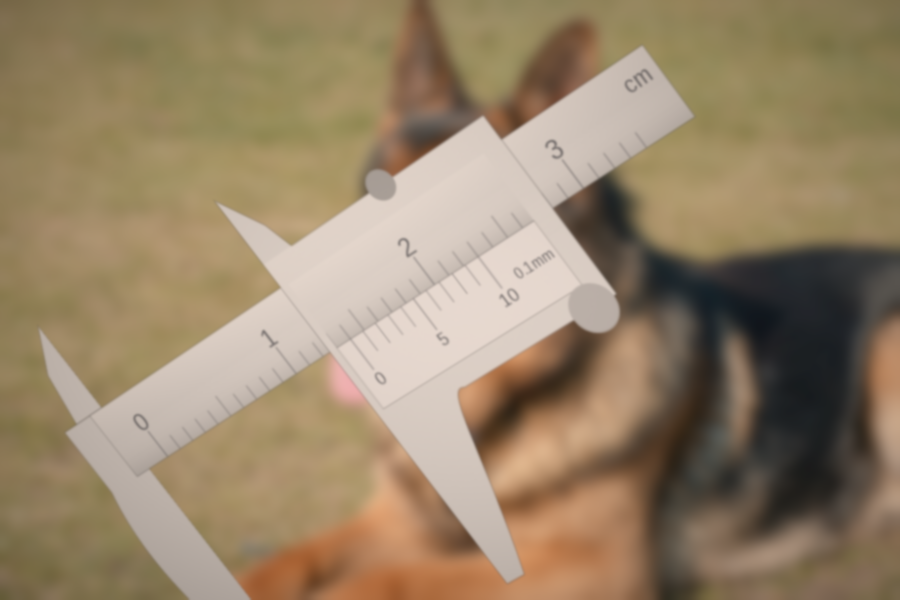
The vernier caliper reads 14.0 mm
